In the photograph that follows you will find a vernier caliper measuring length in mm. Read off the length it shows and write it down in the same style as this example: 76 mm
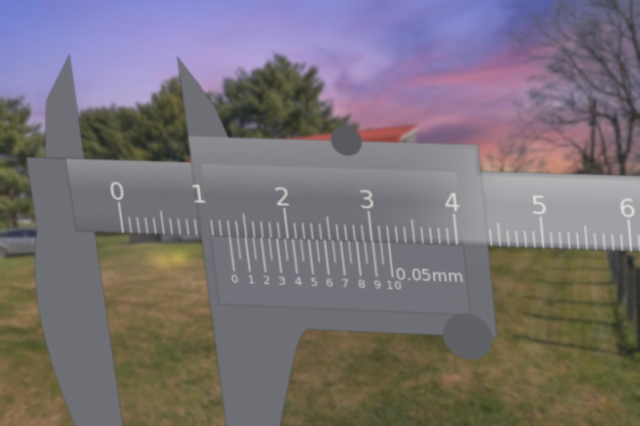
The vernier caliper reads 13.0 mm
